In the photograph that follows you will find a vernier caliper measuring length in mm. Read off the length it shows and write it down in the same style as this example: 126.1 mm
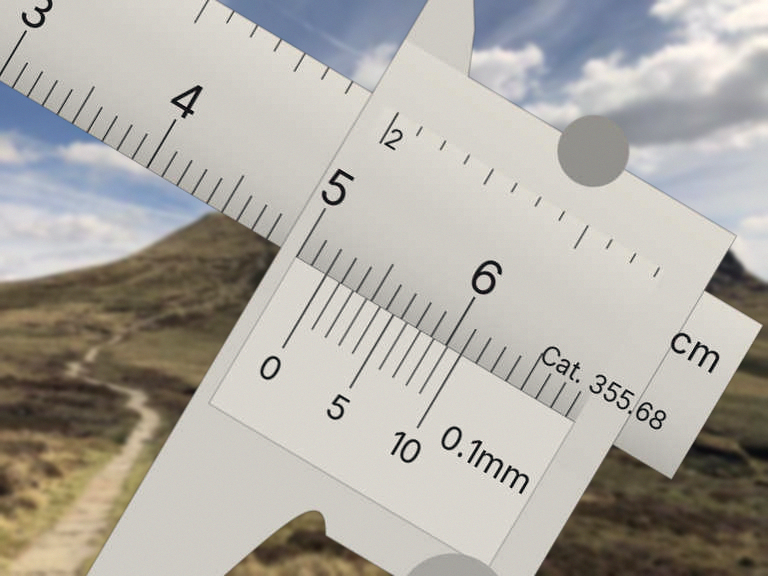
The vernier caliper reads 52.0 mm
